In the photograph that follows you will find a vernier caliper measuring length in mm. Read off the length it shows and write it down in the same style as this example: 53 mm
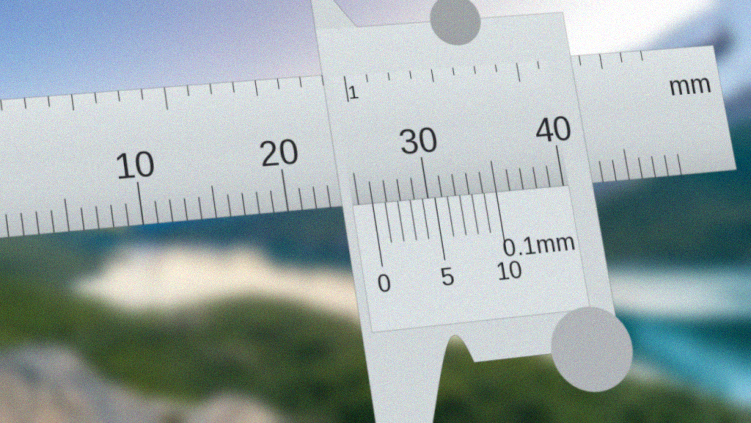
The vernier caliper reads 26.0 mm
